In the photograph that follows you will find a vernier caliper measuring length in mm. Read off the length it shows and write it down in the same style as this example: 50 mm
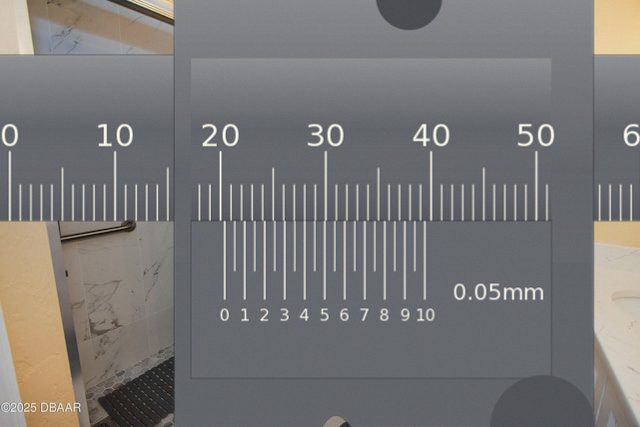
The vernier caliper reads 20.4 mm
